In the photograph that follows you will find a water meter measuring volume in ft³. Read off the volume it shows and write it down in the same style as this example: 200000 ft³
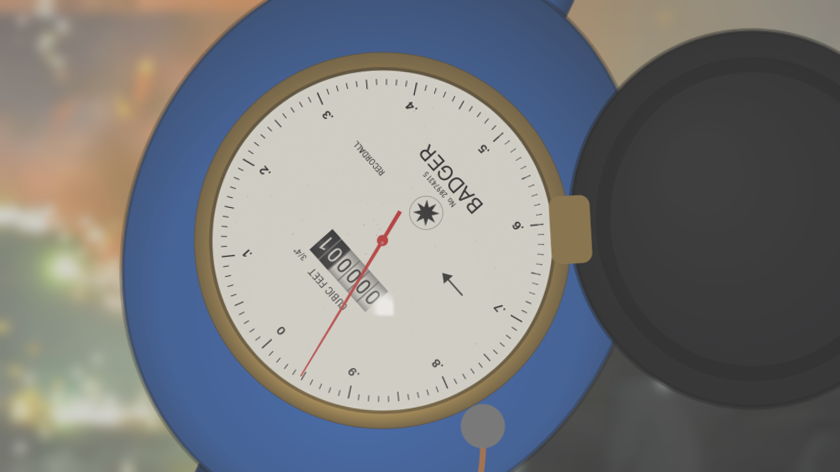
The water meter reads 0.95 ft³
